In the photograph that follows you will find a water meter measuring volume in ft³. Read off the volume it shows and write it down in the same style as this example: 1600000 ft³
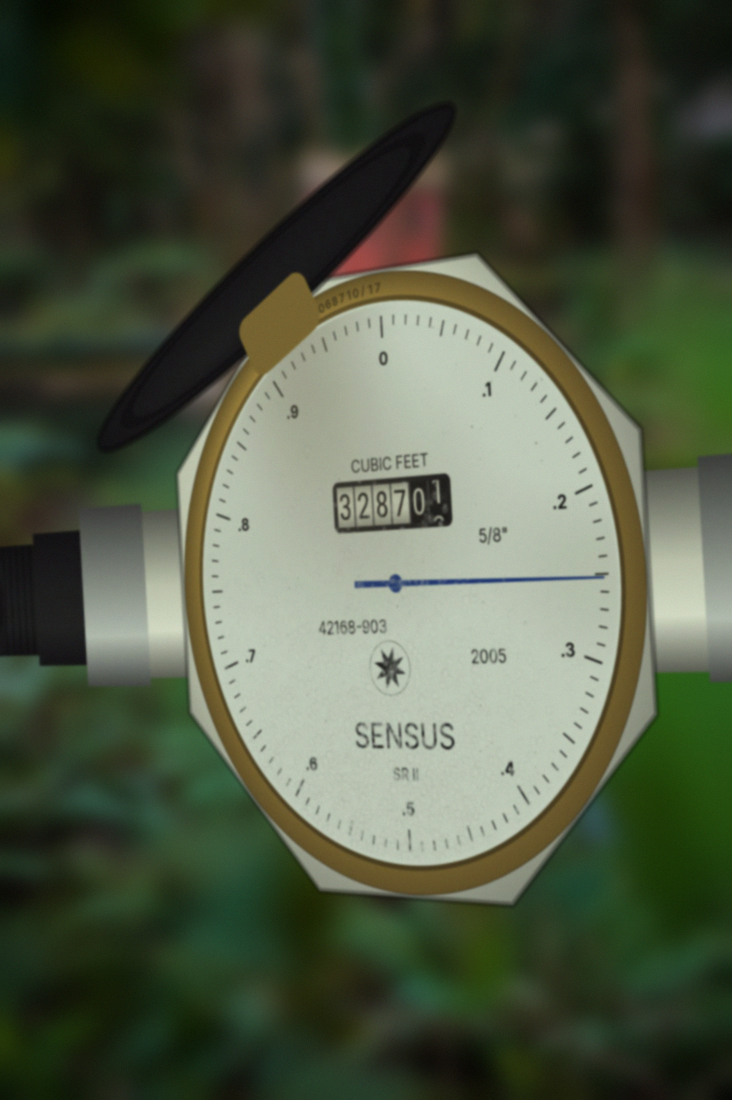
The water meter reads 328701.25 ft³
